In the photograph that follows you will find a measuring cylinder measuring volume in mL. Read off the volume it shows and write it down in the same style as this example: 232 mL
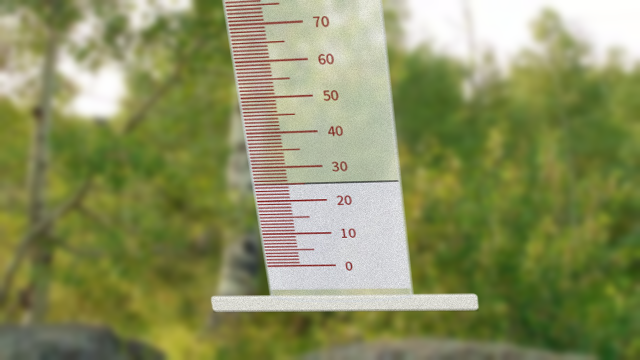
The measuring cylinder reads 25 mL
